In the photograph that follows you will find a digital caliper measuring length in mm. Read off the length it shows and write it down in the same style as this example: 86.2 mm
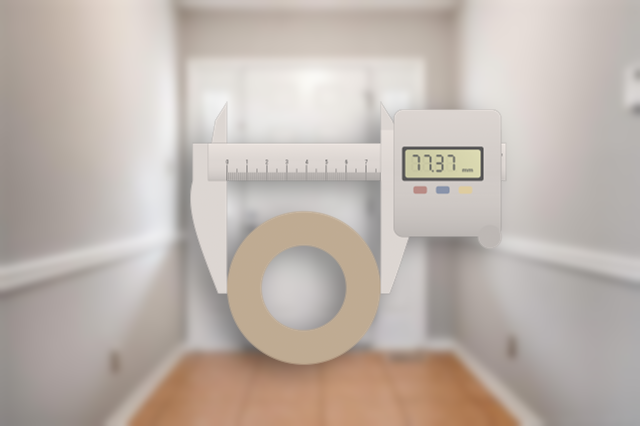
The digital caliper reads 77.37 mm
